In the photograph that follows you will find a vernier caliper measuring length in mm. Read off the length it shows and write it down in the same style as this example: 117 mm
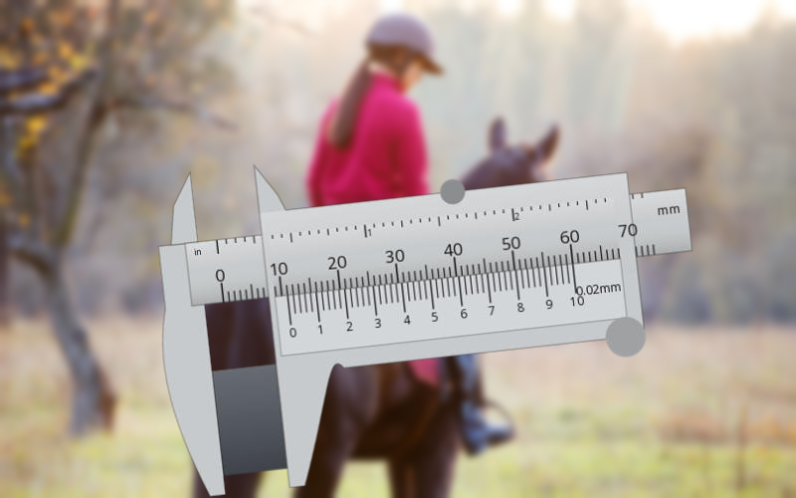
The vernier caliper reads 11.0 mm
